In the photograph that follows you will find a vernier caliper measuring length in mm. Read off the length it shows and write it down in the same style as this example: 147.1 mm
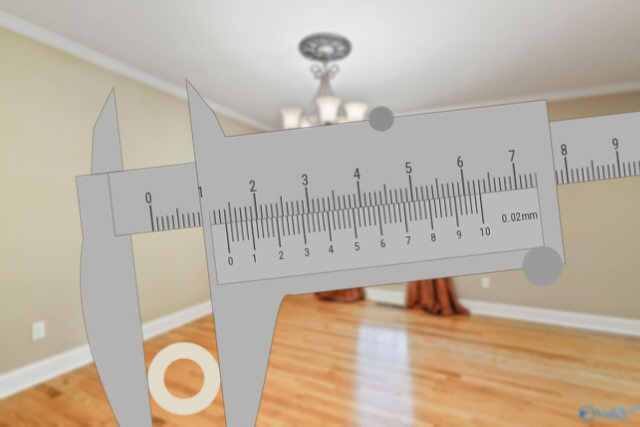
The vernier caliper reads 14.0 mm
